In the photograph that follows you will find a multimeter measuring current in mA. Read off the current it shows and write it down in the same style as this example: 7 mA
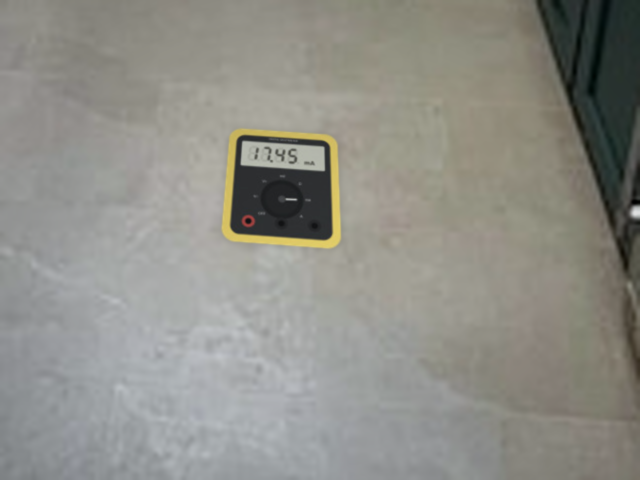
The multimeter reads 17.45 mA
